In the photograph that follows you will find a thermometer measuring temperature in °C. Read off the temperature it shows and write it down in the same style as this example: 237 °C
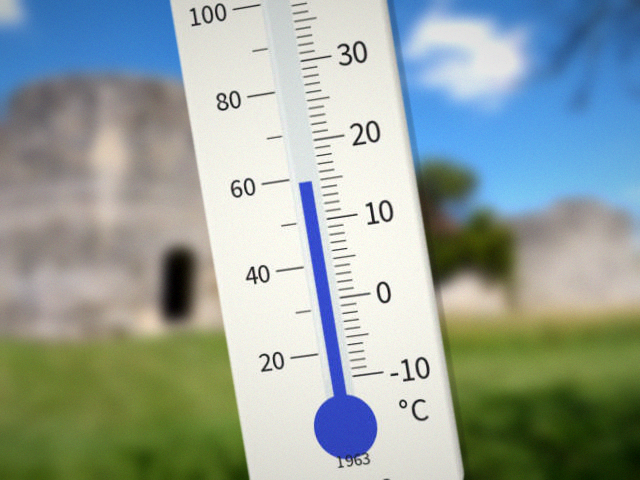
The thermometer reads 15 °C
